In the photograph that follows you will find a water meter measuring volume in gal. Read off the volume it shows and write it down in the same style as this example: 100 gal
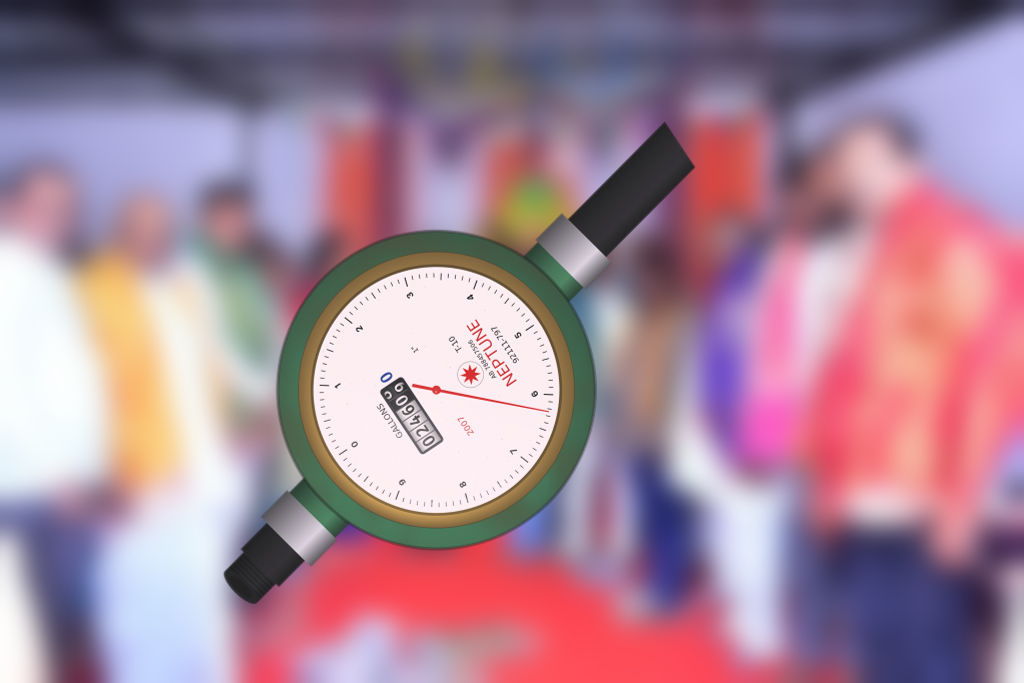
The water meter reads 246086.2 gal
